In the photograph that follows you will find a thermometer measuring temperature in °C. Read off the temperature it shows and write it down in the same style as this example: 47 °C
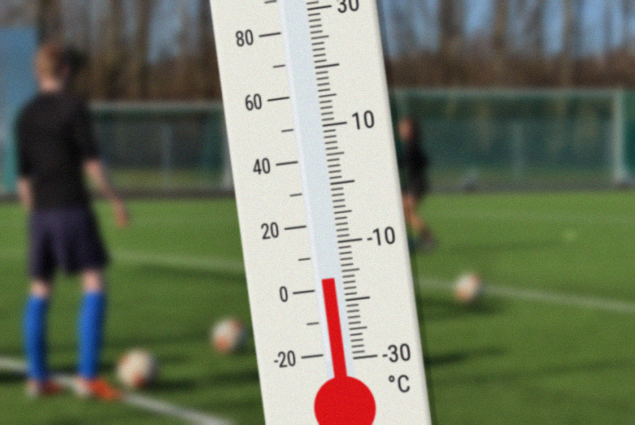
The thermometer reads -16 °C
